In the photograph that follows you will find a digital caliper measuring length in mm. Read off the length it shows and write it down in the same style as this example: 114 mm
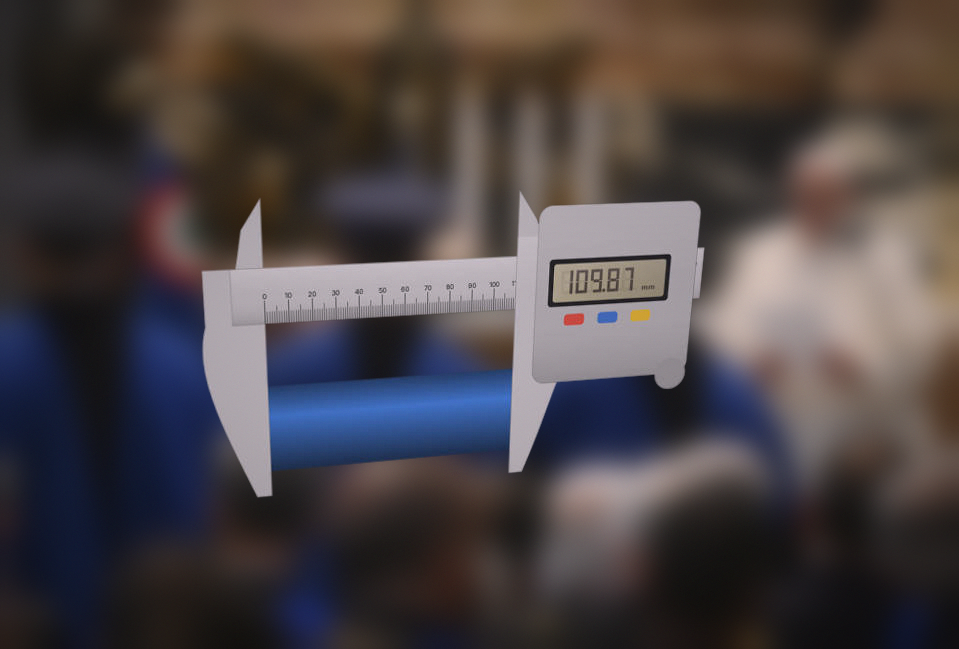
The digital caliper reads 109.87 mm
